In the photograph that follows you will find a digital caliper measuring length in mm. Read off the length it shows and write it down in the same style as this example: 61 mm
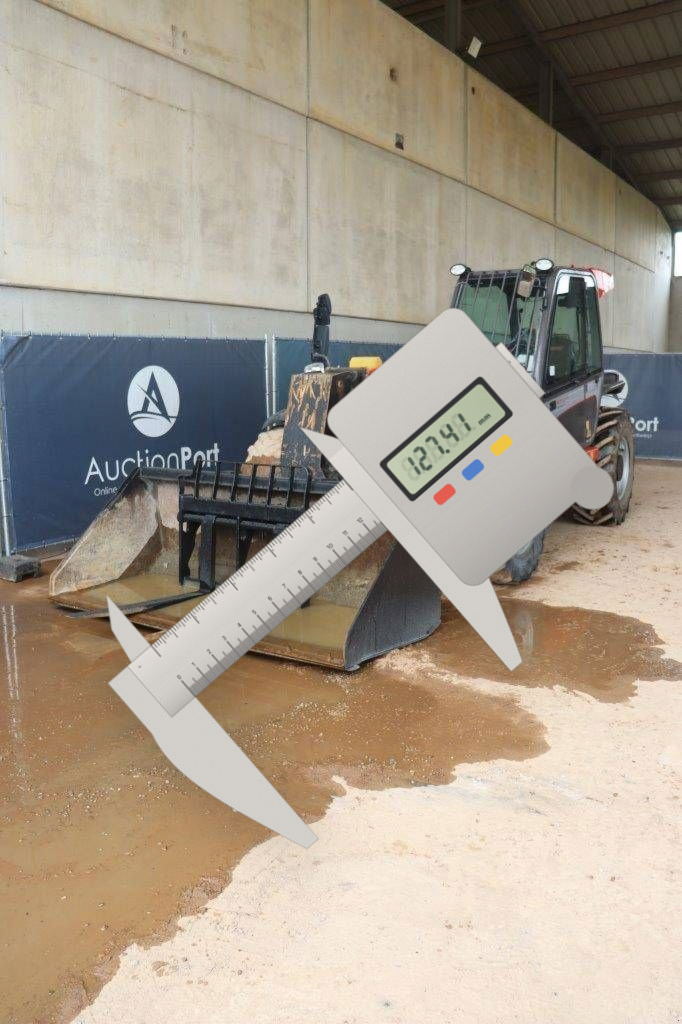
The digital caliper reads 127.41 mm
